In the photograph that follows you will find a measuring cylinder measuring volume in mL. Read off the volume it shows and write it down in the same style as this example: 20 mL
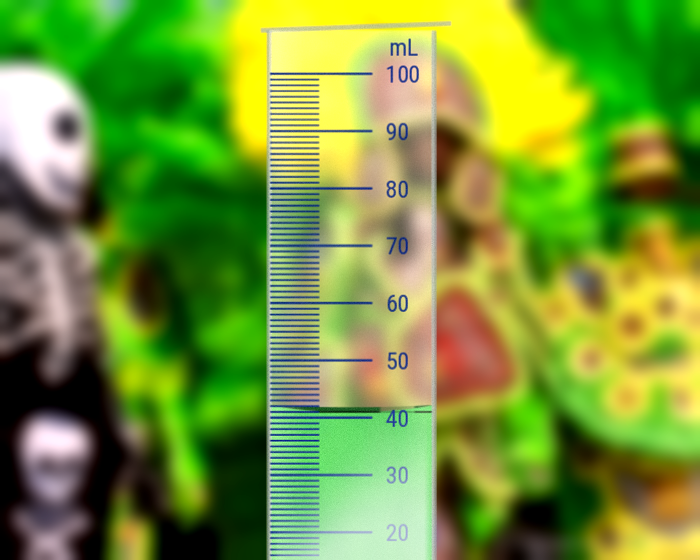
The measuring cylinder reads 41 mL
